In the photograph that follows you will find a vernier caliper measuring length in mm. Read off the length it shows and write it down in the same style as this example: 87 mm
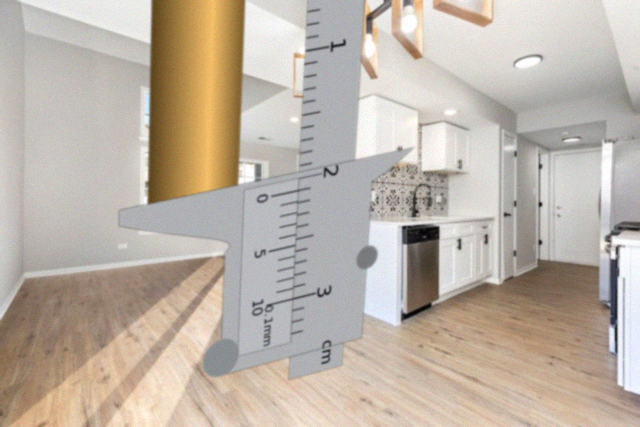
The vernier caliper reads 21.0 mm
